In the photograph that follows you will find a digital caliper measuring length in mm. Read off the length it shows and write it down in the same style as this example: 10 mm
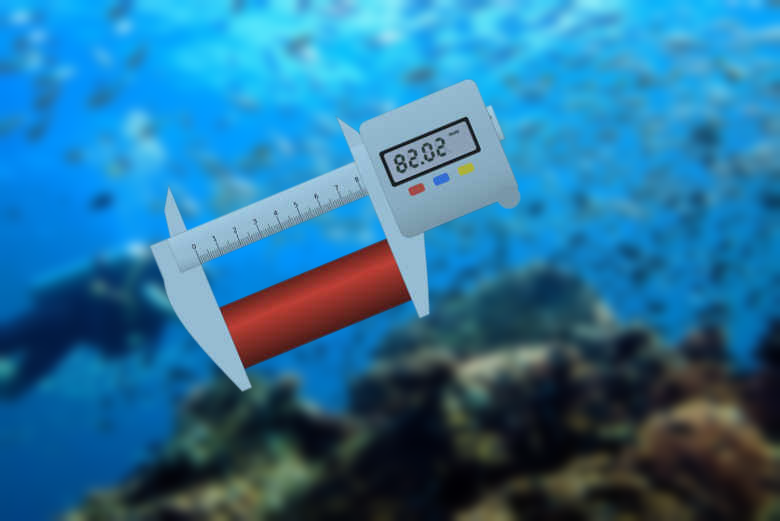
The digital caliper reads 82.02 mm
